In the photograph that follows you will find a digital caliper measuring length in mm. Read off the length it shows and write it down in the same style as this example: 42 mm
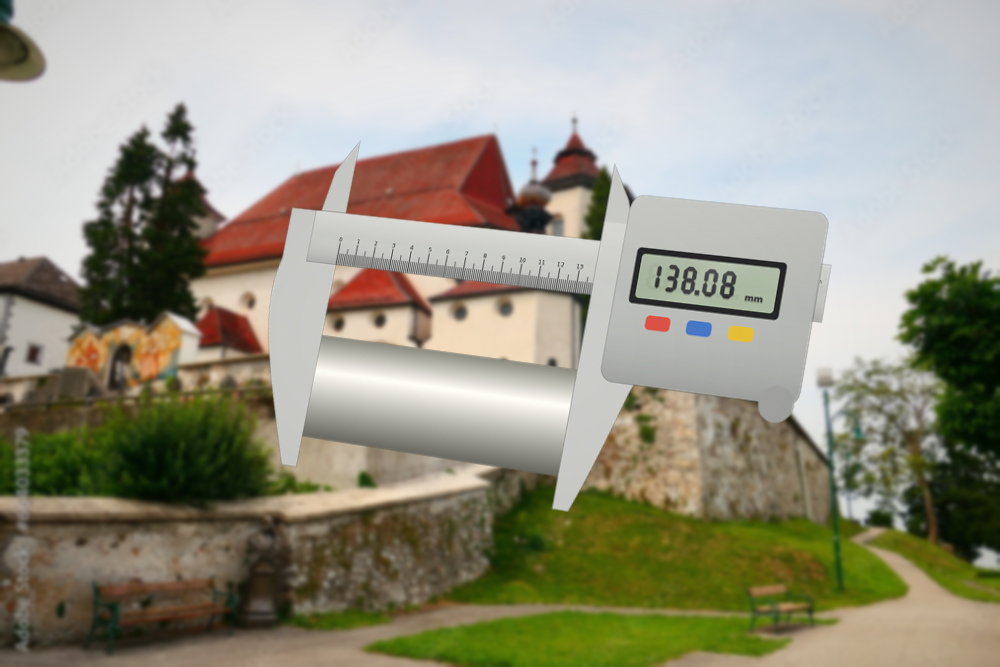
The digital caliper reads 138.08 mm
